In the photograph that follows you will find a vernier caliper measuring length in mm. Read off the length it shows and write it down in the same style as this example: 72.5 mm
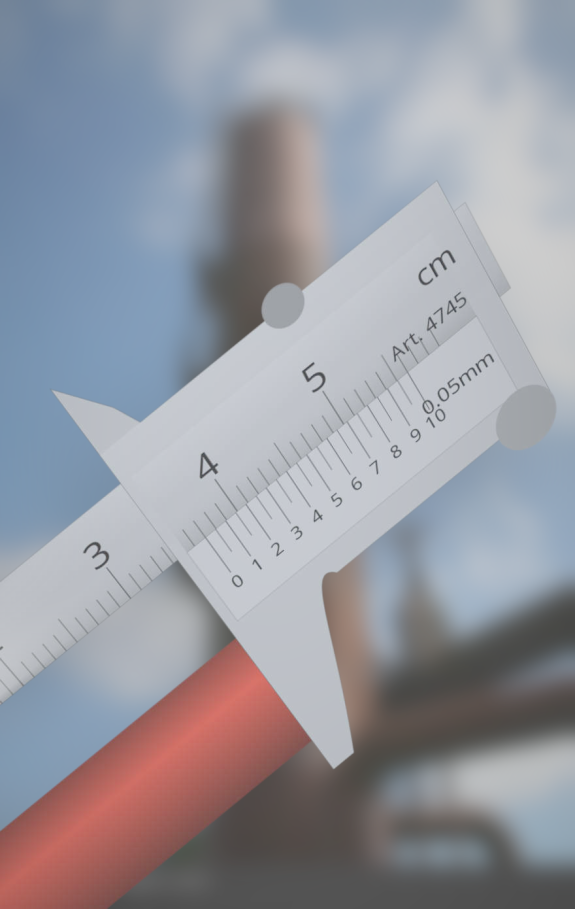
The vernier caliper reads 37.0 mm
